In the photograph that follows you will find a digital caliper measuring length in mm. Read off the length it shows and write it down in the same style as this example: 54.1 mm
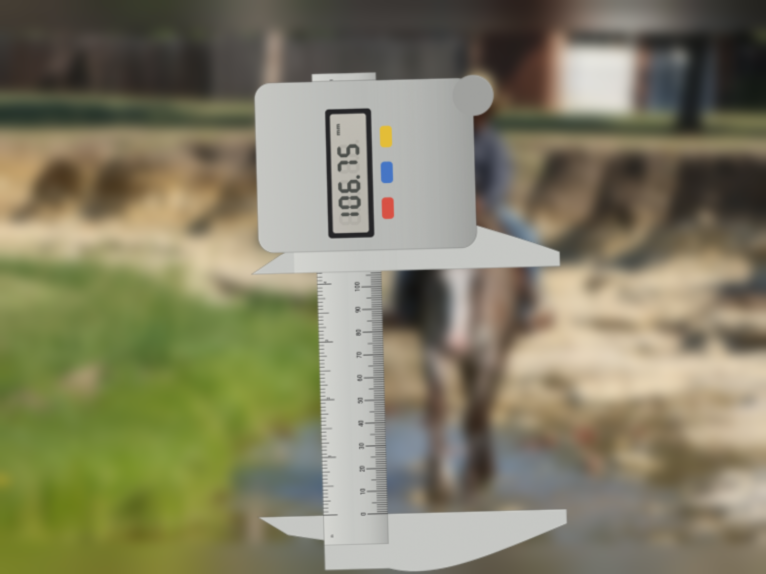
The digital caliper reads 106.75 mm
